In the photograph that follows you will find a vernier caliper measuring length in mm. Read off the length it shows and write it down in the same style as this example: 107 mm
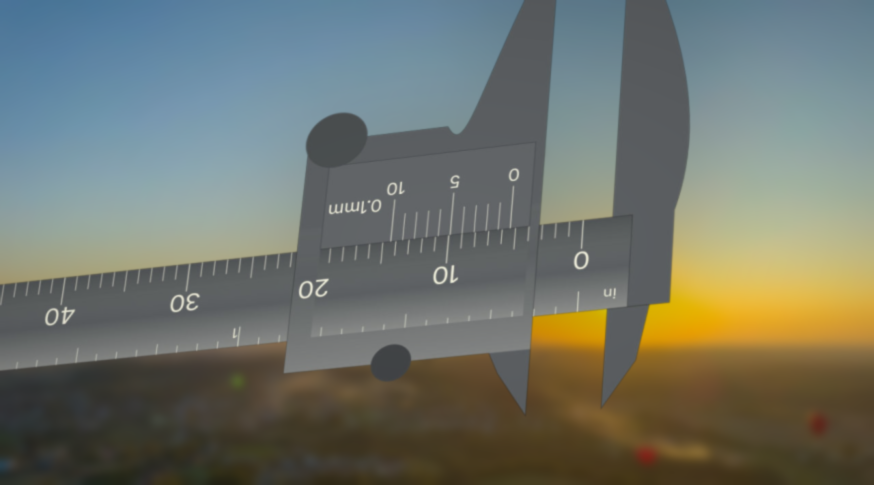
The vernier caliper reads 5.4 mm
